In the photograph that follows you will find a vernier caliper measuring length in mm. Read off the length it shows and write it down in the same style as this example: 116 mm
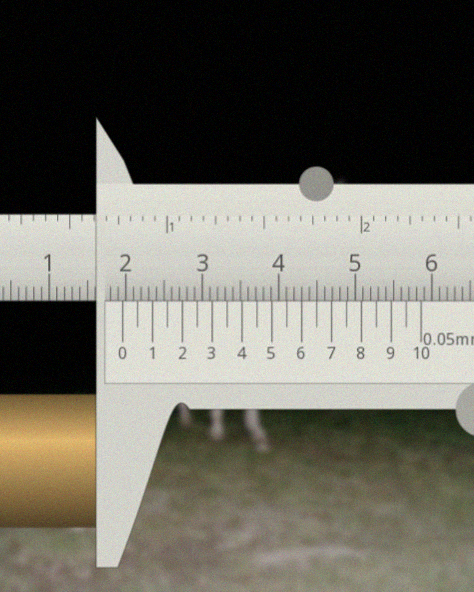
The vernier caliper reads 19.6 mm
